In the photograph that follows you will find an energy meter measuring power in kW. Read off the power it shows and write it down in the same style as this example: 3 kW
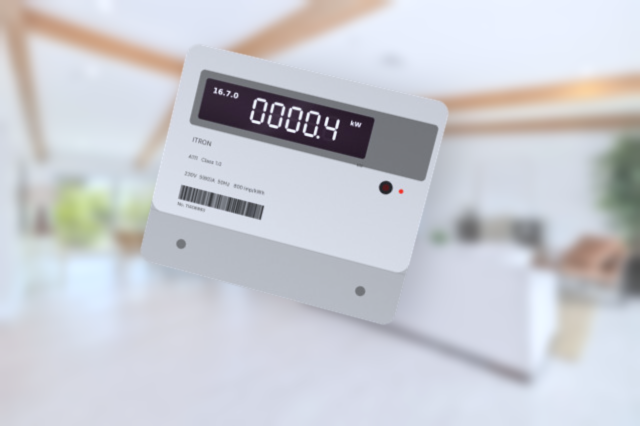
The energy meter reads 0.4 kW
